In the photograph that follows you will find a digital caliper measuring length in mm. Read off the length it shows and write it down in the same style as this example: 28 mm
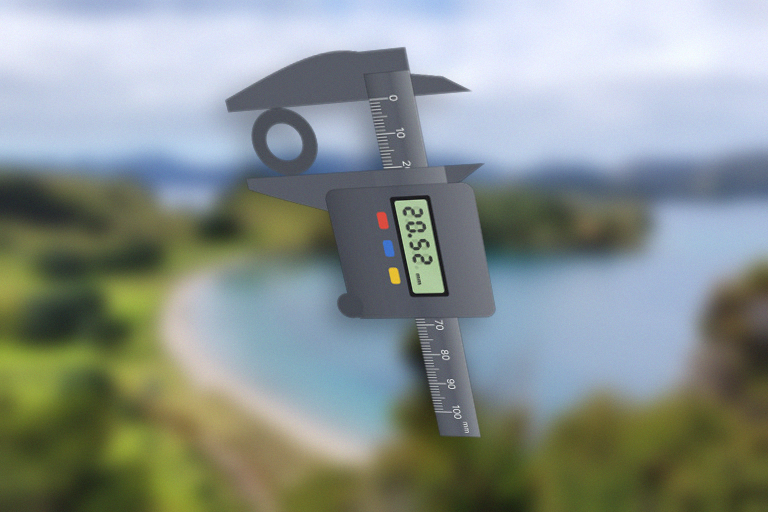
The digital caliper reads 20.52 mm
